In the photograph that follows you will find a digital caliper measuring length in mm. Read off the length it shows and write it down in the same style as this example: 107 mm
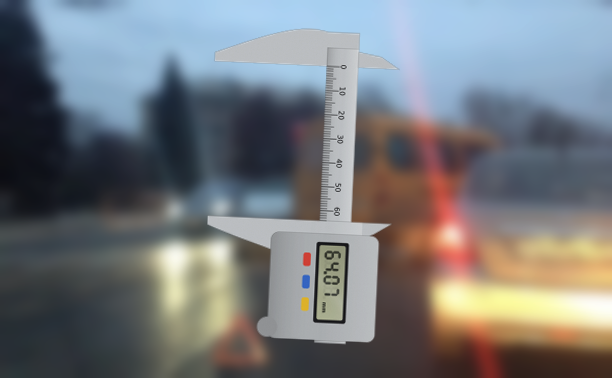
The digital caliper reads 64.07 mm
